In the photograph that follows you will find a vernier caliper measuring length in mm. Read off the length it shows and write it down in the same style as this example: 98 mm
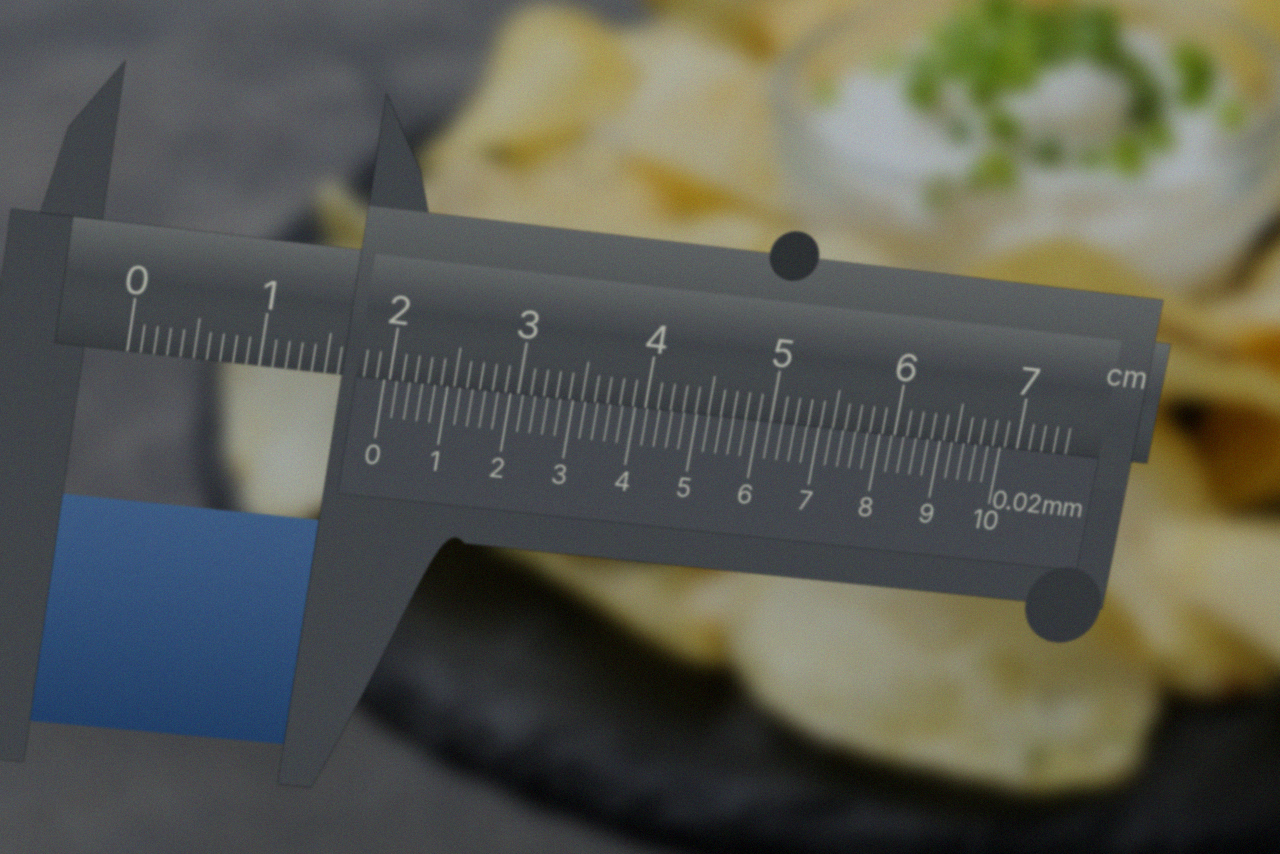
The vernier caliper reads 19.6 mm
